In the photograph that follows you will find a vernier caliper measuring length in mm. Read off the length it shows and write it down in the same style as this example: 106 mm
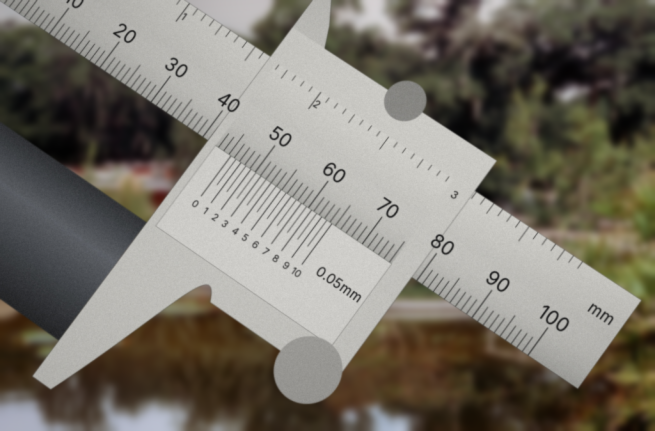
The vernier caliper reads 45.4 mm
